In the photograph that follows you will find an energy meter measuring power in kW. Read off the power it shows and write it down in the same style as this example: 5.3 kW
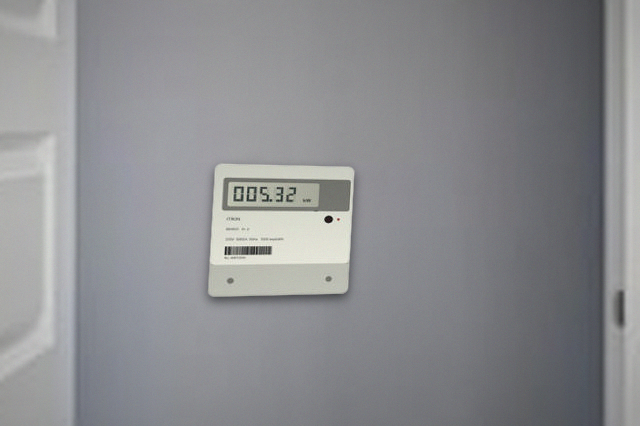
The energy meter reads 5.32 kW
